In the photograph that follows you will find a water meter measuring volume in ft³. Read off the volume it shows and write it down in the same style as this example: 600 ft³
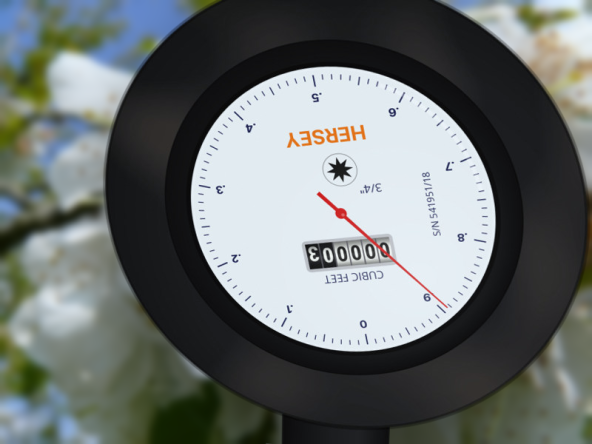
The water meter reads 2.89 ft³
